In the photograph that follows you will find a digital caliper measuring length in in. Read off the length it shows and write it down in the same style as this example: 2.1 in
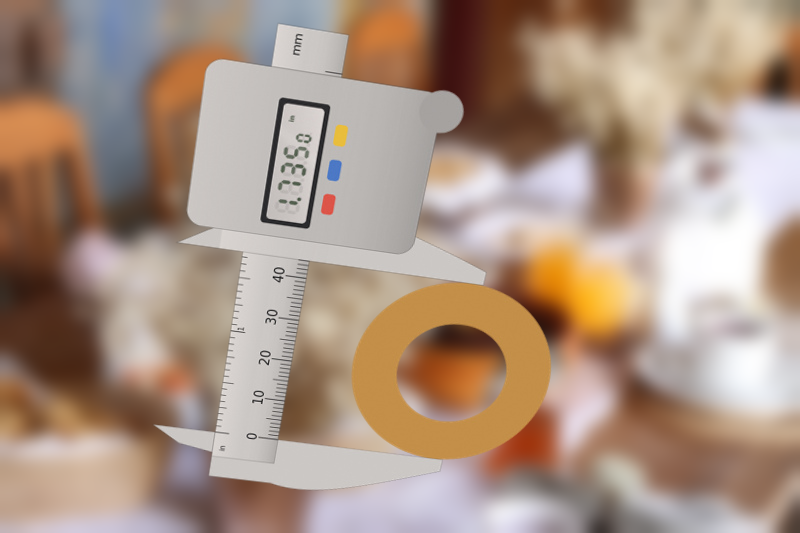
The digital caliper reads 1.7350 in
